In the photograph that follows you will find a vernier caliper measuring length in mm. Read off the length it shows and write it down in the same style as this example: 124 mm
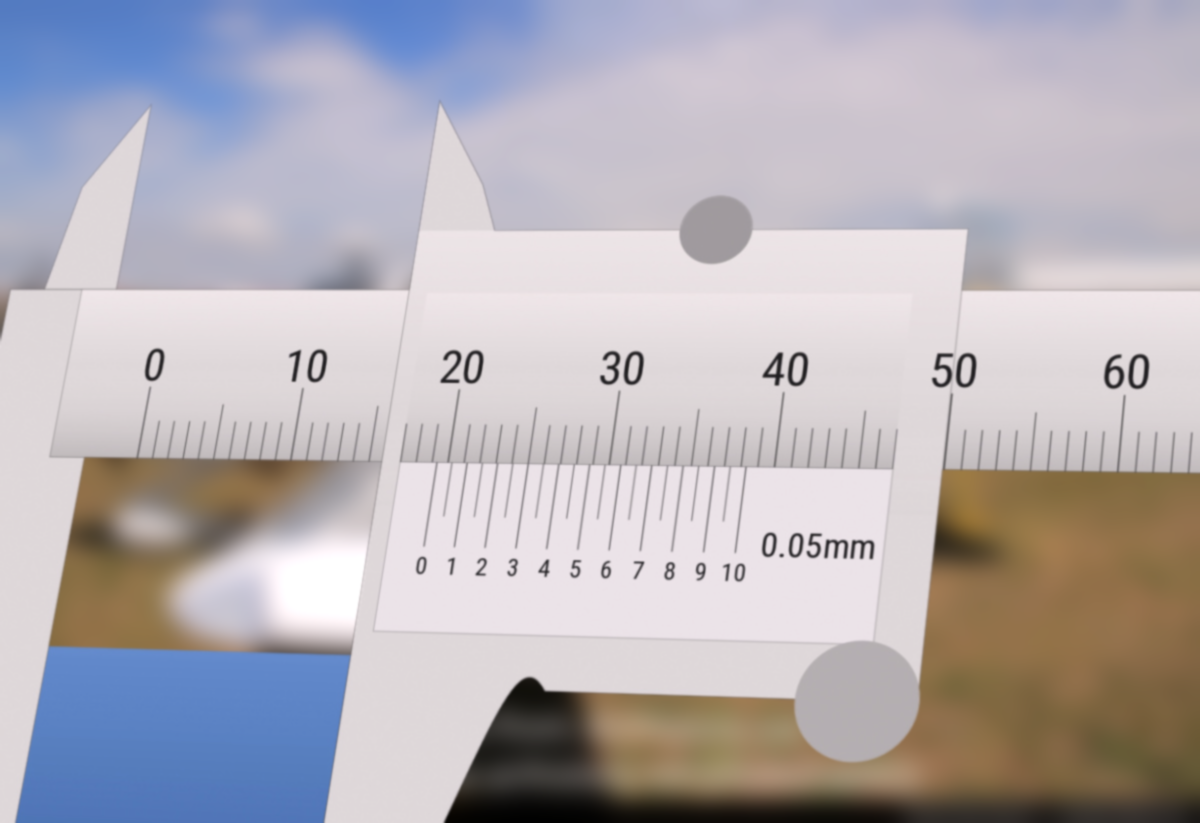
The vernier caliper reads 19.3 mm
